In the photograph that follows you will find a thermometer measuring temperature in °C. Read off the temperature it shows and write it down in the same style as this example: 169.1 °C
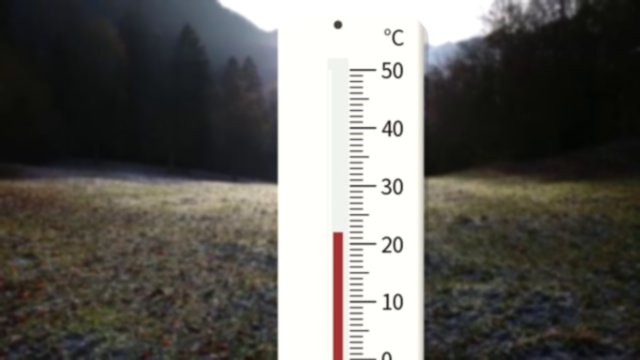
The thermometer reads 22 °C
